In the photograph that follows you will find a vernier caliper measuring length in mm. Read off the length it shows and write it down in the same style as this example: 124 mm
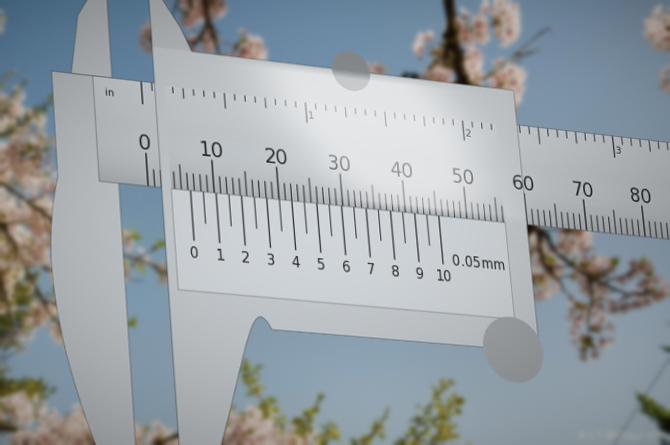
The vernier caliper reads 6.4 mm
